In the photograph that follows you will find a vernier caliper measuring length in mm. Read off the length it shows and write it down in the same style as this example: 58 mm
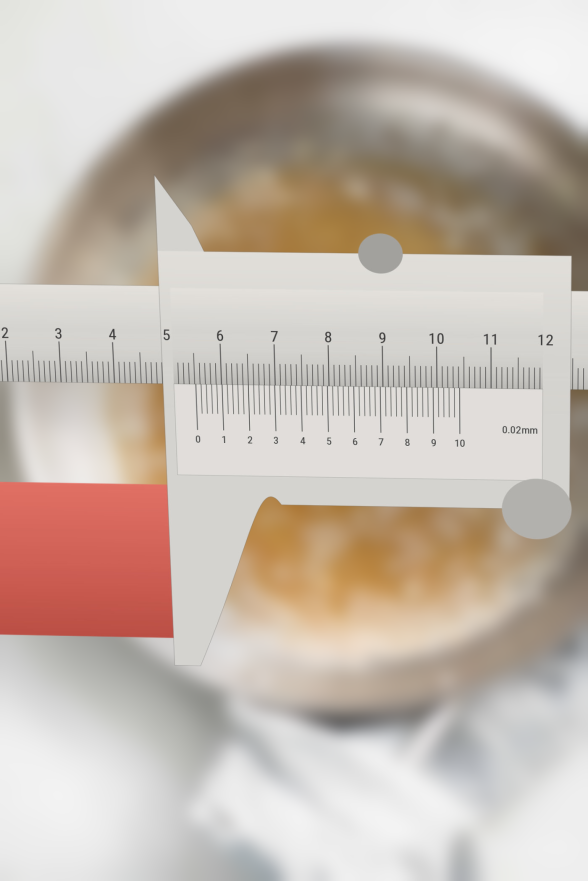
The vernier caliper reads 55.2 mm
